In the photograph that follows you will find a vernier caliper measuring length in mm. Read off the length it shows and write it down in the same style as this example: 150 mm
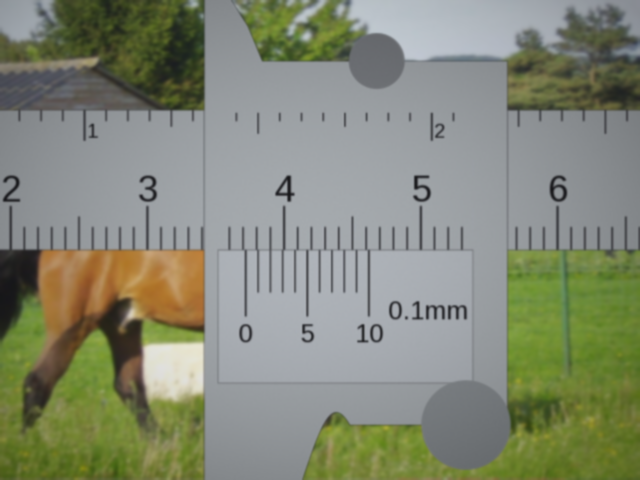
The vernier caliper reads 37.2 mm
